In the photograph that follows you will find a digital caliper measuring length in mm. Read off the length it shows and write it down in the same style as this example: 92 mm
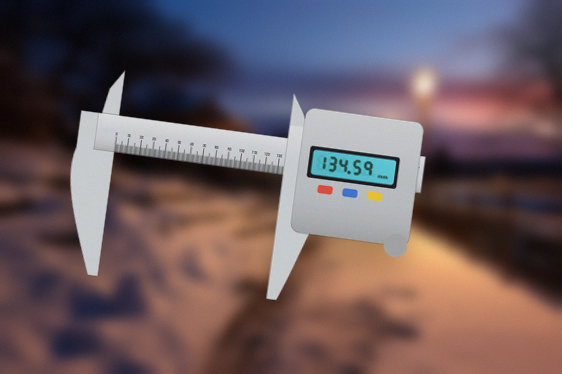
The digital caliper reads 134.59 mm
